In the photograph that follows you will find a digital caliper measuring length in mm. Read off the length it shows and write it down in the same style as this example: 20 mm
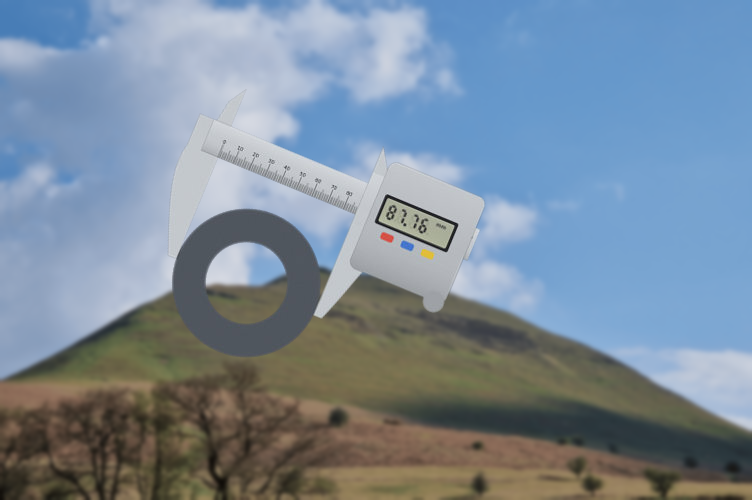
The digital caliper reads 87.76 mm
